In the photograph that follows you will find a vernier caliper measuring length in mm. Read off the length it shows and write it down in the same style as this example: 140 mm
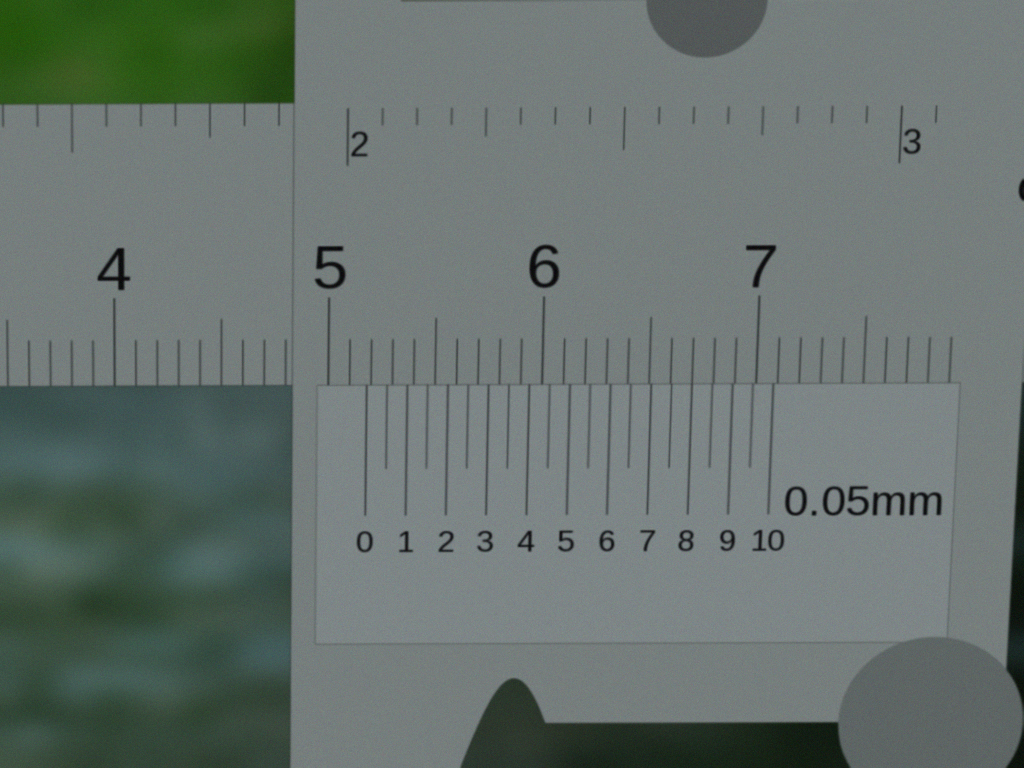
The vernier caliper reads 51.8 mm
